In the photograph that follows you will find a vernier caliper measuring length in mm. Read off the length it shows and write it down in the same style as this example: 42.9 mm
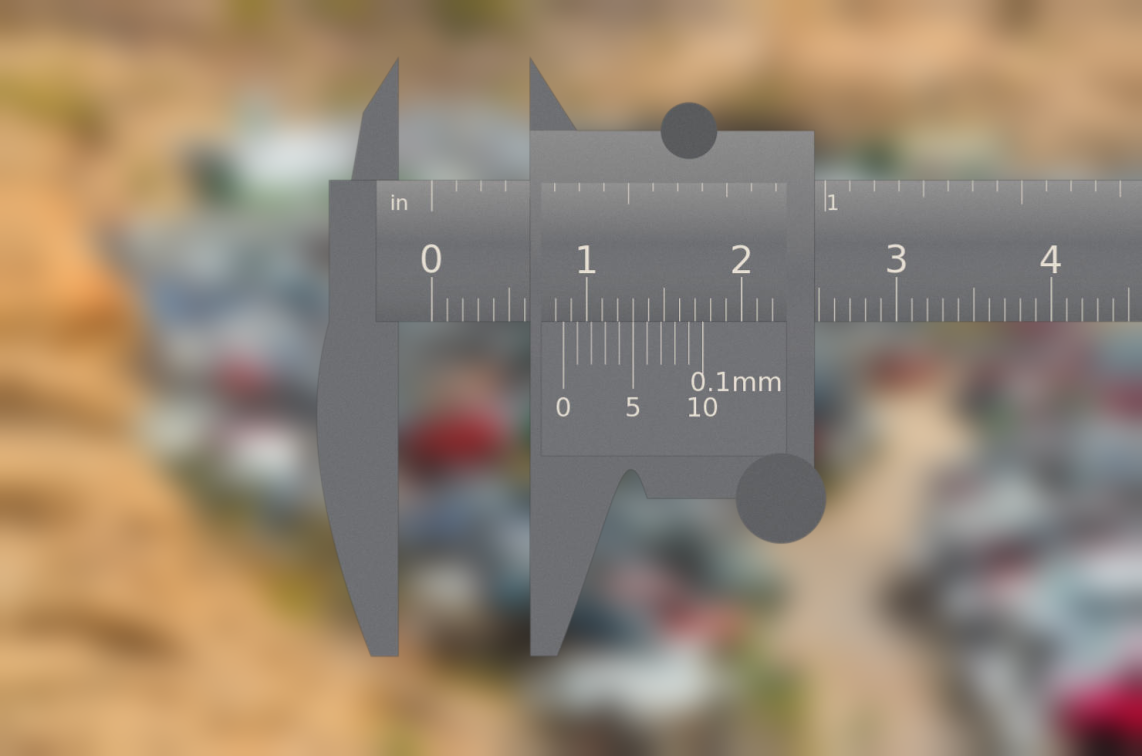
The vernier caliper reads 8.5 mm
